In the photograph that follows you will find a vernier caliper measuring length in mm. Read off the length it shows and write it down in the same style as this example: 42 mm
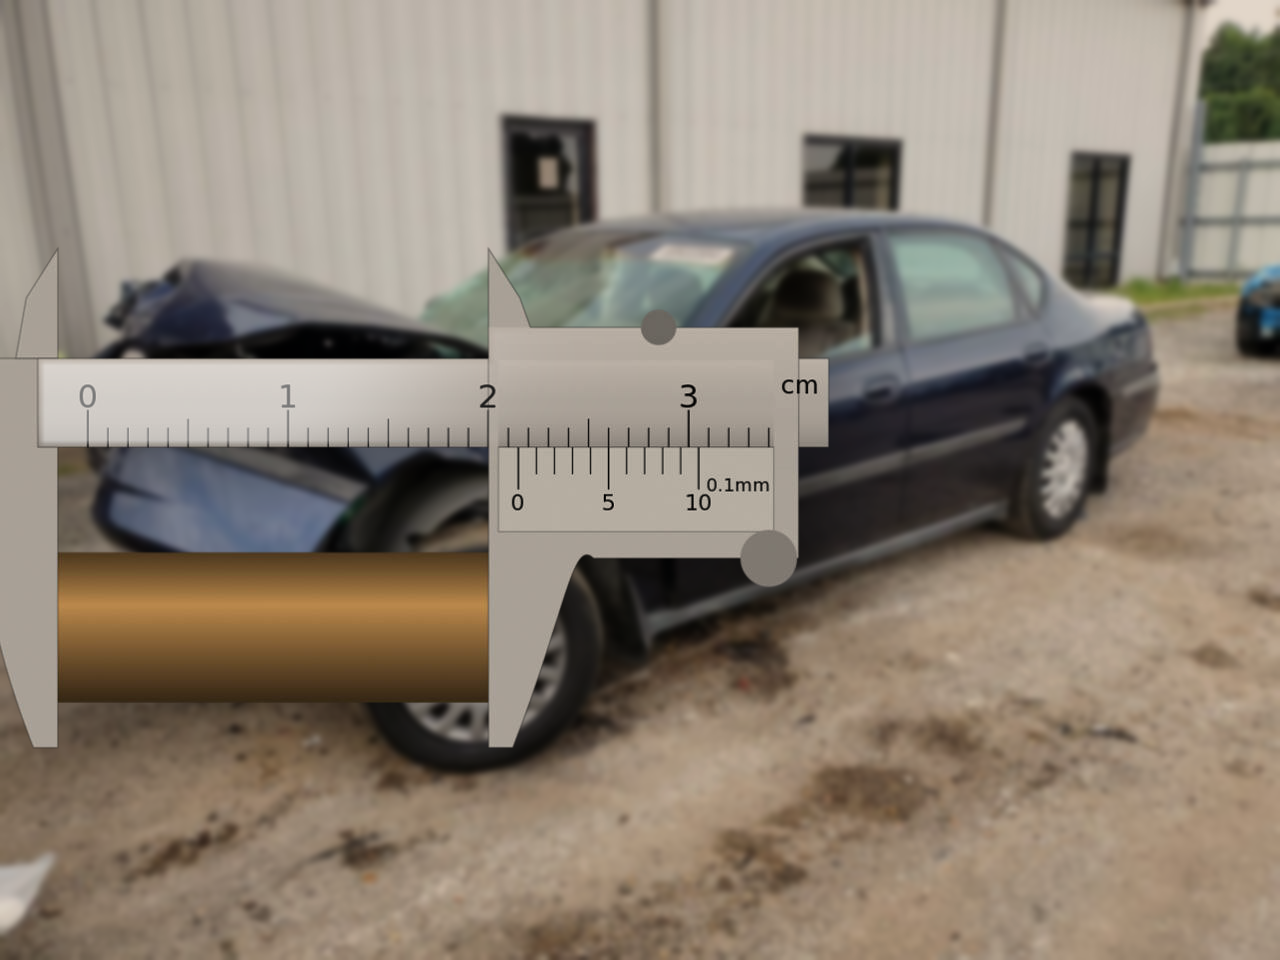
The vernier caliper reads 21.5 mm
